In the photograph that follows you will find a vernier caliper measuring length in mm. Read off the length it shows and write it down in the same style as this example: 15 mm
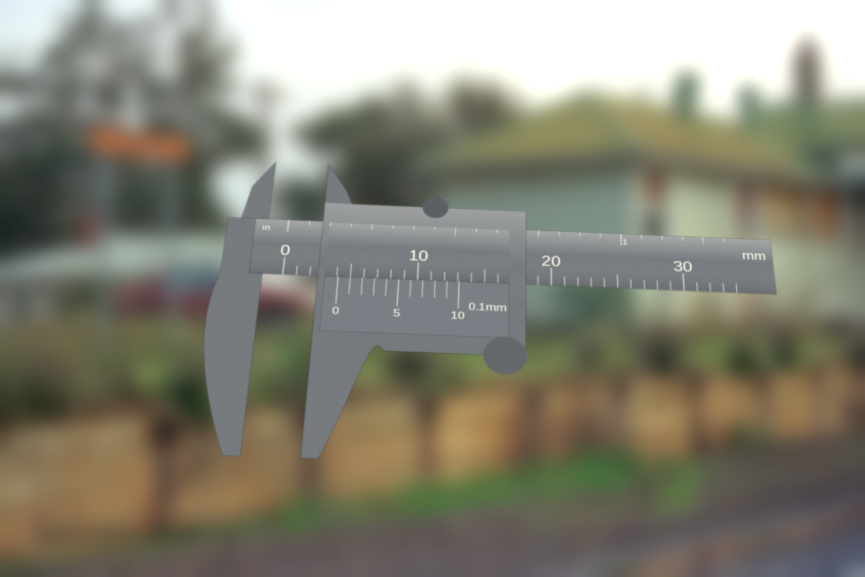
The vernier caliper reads 4.1 mm
